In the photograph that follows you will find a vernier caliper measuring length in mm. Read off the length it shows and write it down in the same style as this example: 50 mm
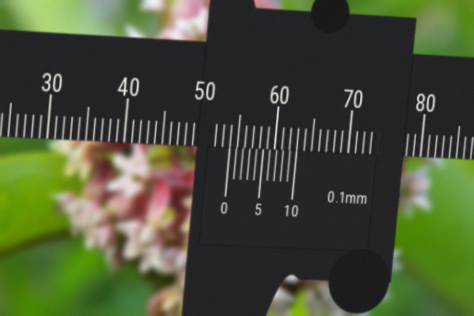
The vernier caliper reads 54.0 mm
